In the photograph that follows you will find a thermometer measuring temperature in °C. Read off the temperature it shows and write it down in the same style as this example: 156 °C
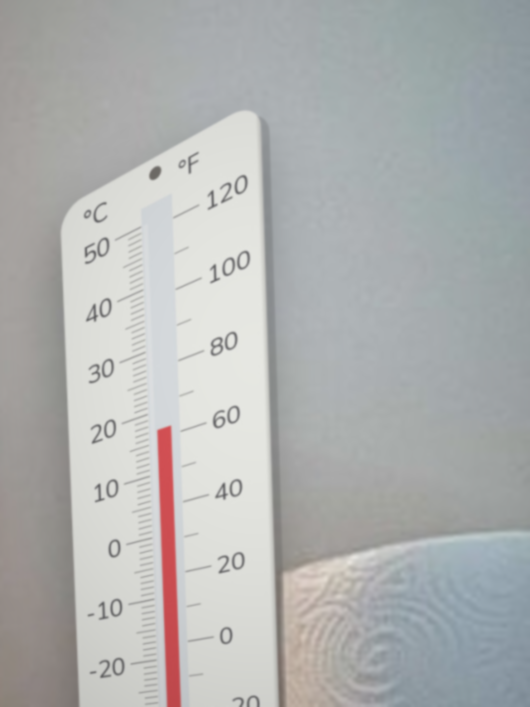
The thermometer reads 17 °C
